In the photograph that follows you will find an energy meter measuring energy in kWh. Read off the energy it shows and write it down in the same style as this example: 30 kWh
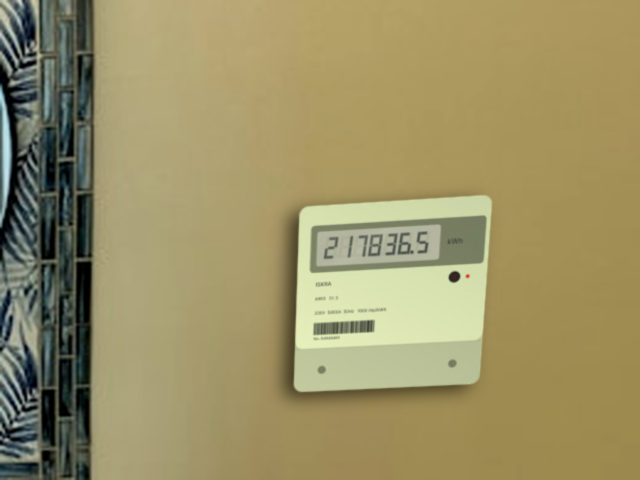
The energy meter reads 217836.5 kWh
